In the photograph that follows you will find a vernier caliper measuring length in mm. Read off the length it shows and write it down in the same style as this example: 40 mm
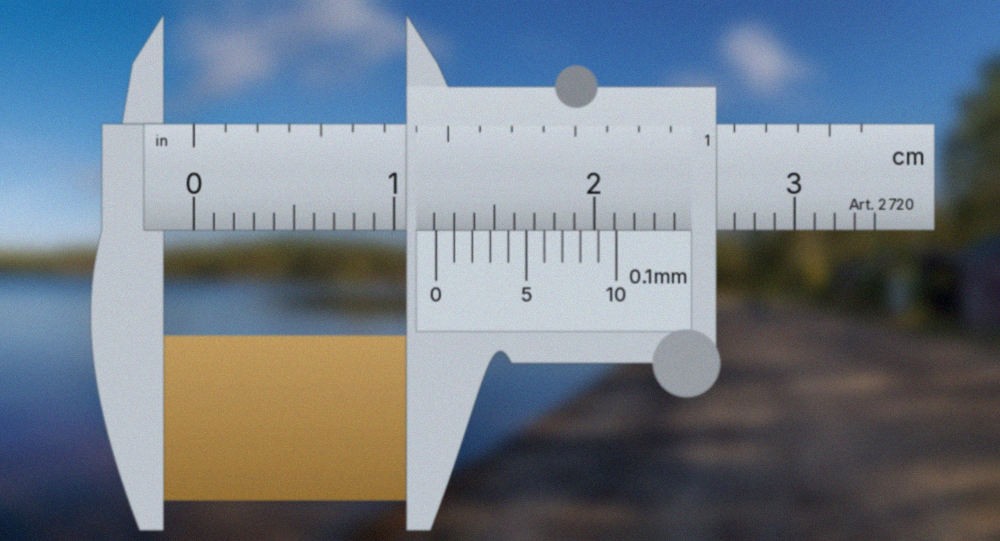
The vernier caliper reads 12.1 mm
